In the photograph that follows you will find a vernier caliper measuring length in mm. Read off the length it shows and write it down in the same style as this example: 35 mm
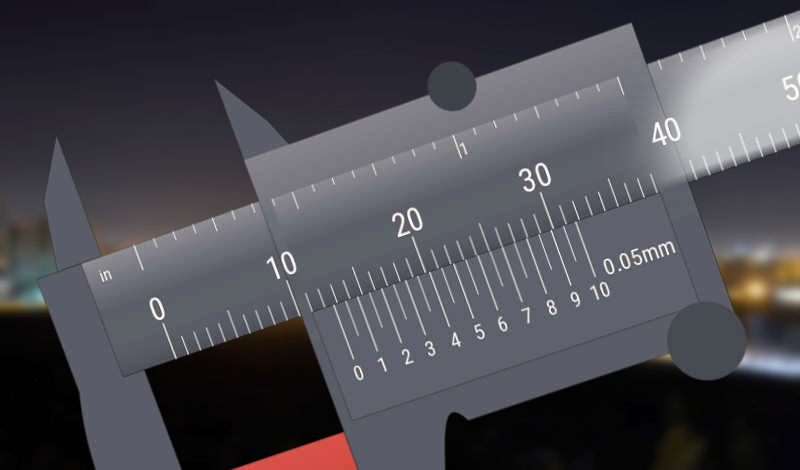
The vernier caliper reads 12.7 mm
